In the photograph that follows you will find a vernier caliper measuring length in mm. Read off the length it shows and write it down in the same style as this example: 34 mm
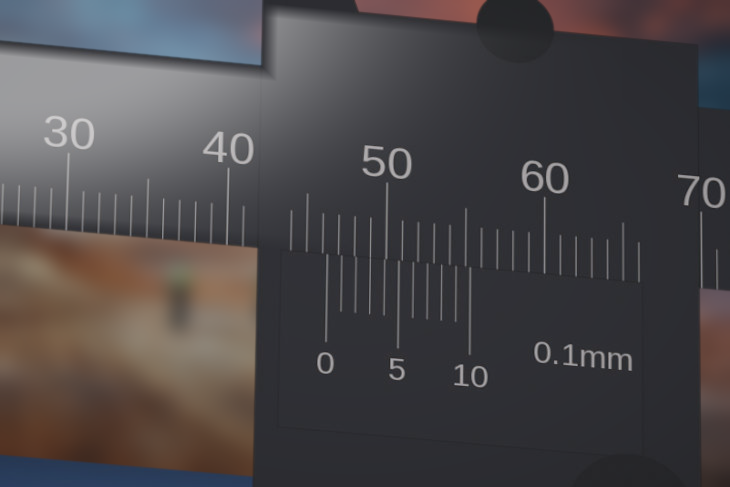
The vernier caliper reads 46.3 mm
